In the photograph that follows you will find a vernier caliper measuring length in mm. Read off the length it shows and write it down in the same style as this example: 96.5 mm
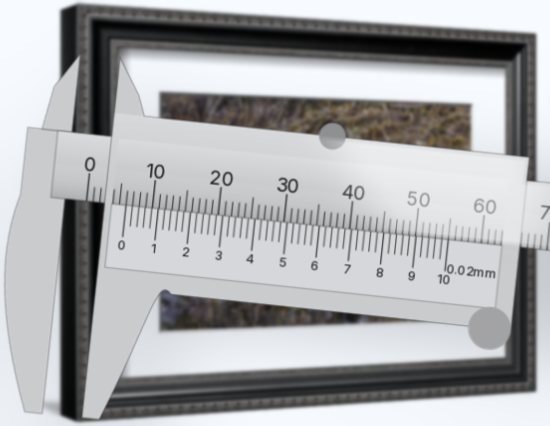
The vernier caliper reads 6.0 mm
